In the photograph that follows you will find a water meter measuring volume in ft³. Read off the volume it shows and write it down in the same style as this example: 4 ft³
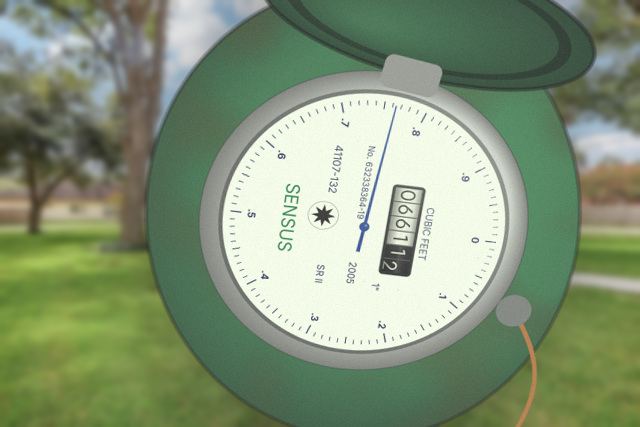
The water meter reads 66111.76 ft³
